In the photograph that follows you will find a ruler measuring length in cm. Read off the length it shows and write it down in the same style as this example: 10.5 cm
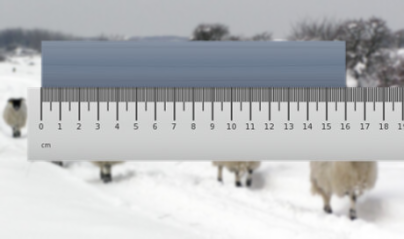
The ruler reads 16 cm
